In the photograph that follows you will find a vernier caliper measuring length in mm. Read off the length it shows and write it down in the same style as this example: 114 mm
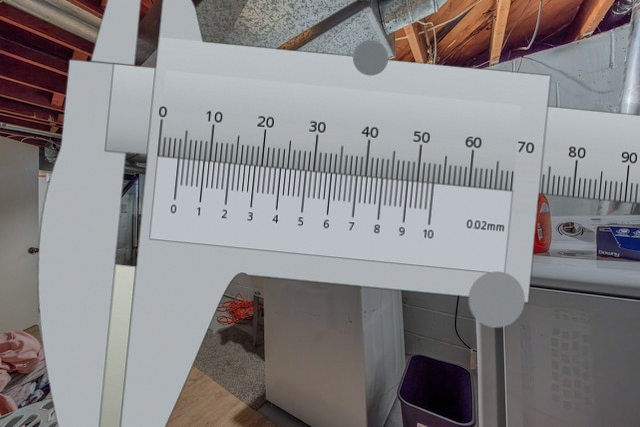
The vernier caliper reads 4.0 mm
